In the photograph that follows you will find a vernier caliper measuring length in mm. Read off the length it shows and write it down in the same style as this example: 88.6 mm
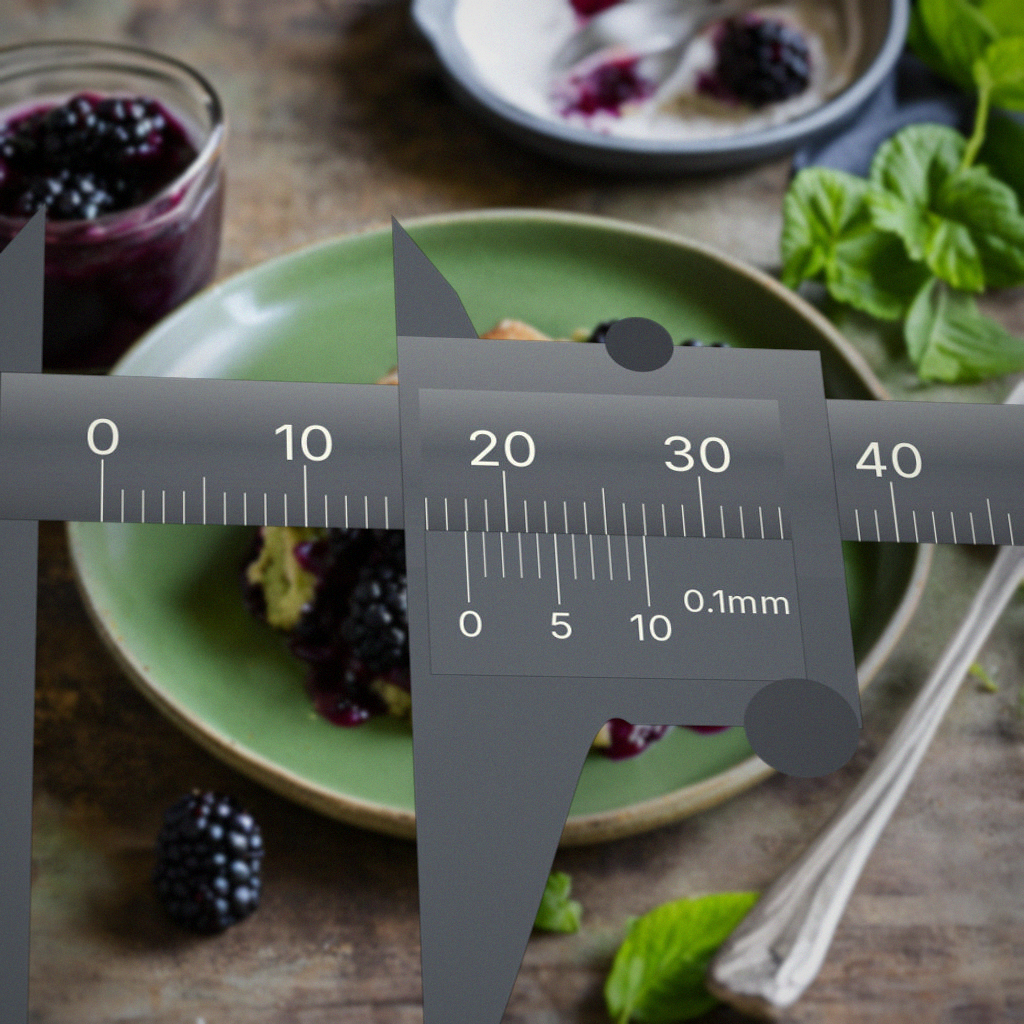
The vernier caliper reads 17.9 mm
